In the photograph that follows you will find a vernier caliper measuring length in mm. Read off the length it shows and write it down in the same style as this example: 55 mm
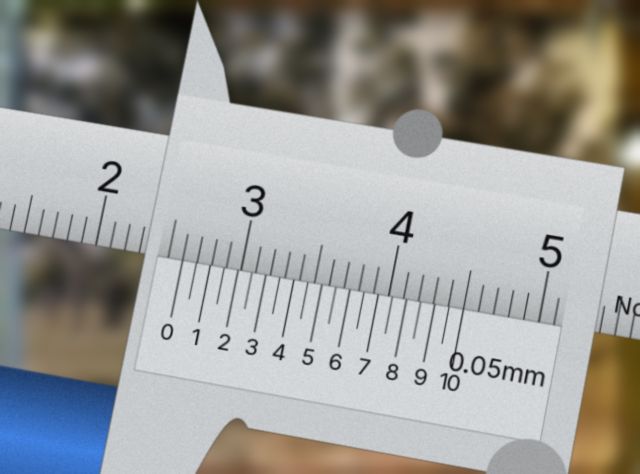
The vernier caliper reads 26.0 mm
